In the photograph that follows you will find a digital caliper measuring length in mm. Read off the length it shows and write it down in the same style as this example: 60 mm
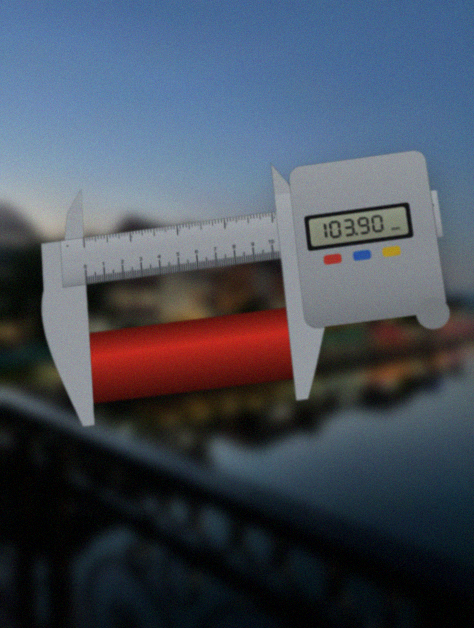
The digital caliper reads 103.90 mm
